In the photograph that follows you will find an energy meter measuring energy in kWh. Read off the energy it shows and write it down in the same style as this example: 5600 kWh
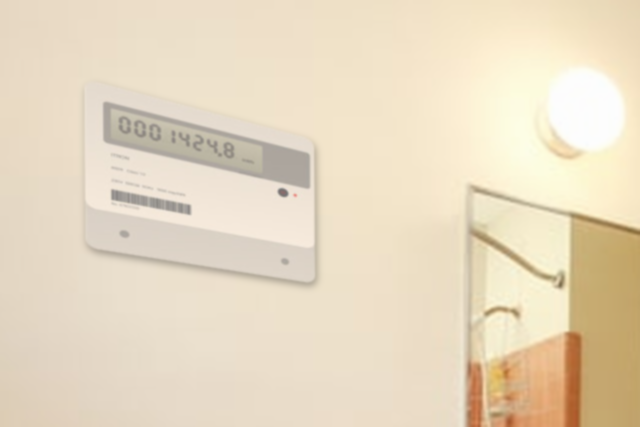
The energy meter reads 1424.8 kWh
